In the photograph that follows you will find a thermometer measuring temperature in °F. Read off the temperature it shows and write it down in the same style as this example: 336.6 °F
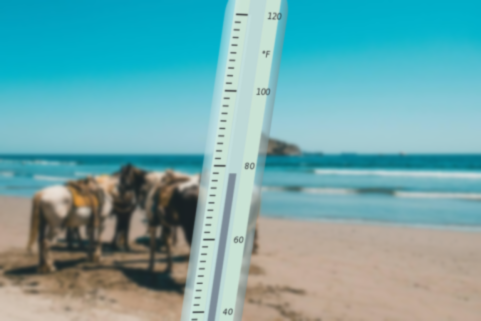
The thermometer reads 78 °F
